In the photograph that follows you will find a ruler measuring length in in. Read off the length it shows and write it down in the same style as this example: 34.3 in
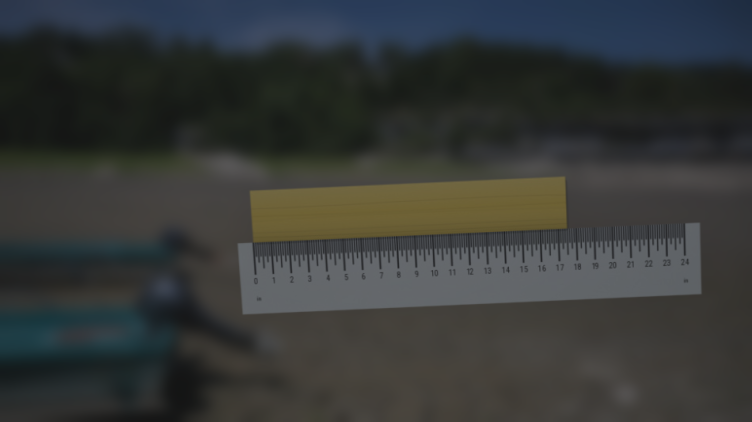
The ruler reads 17.5 in
